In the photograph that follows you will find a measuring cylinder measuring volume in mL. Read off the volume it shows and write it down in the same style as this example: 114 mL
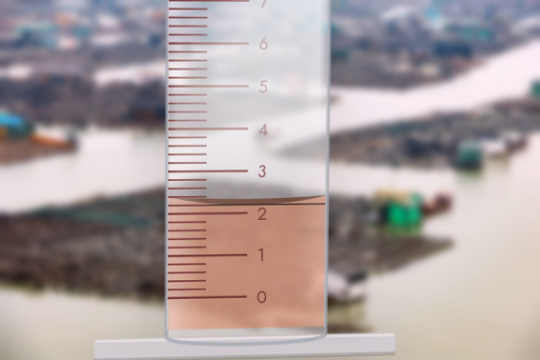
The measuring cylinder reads 2.2 mL
